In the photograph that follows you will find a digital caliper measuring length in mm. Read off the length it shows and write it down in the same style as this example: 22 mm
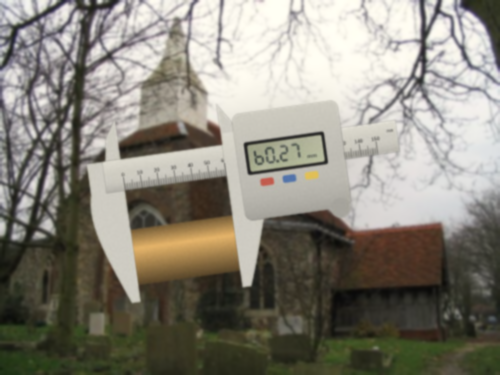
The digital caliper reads 60.27 mm
